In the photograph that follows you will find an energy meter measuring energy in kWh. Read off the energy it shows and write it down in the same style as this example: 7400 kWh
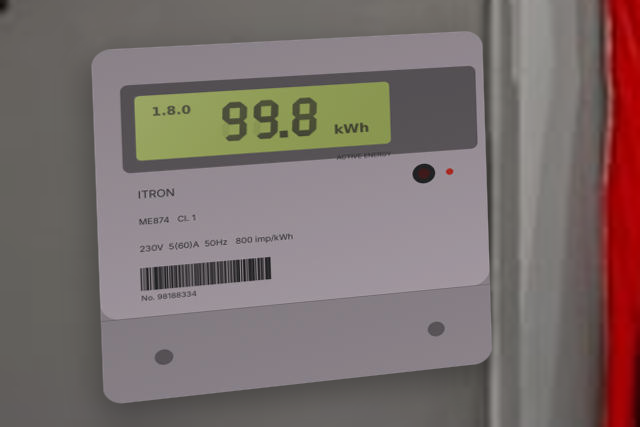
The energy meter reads 99.8 kWh
